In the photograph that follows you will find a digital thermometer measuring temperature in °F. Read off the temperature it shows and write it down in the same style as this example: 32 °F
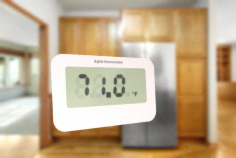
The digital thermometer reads 71.0 °F
